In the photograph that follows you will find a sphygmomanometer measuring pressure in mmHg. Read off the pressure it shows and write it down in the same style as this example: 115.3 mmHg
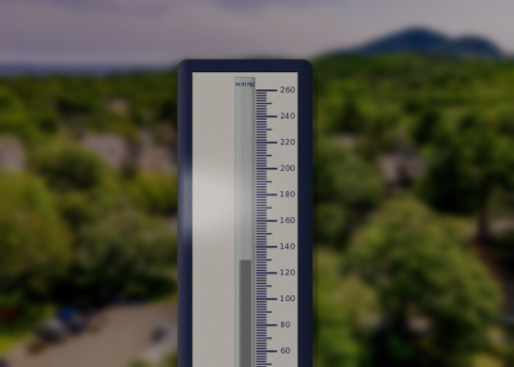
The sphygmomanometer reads 130 mmHg
